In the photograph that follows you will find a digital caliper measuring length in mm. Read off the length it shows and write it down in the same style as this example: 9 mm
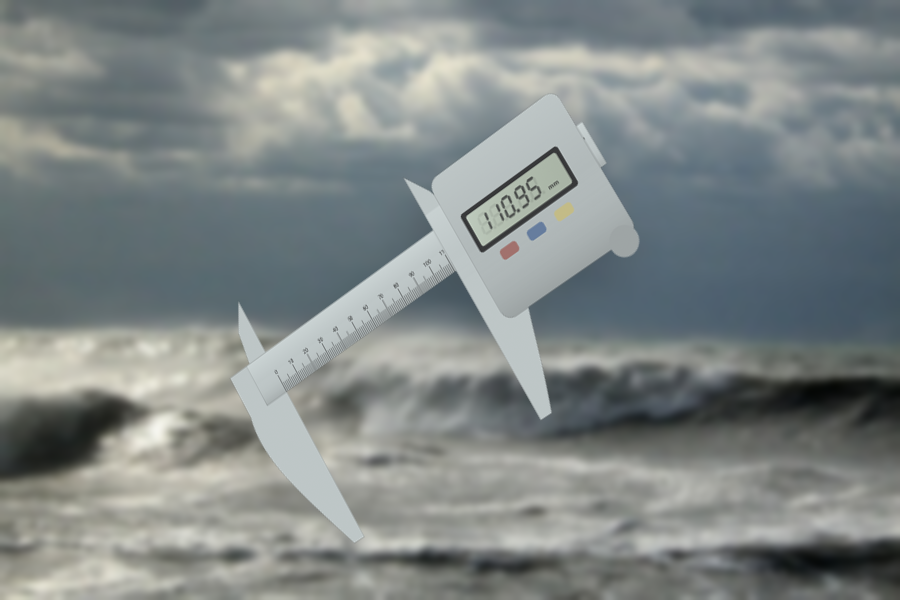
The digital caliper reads 110.95 mm
